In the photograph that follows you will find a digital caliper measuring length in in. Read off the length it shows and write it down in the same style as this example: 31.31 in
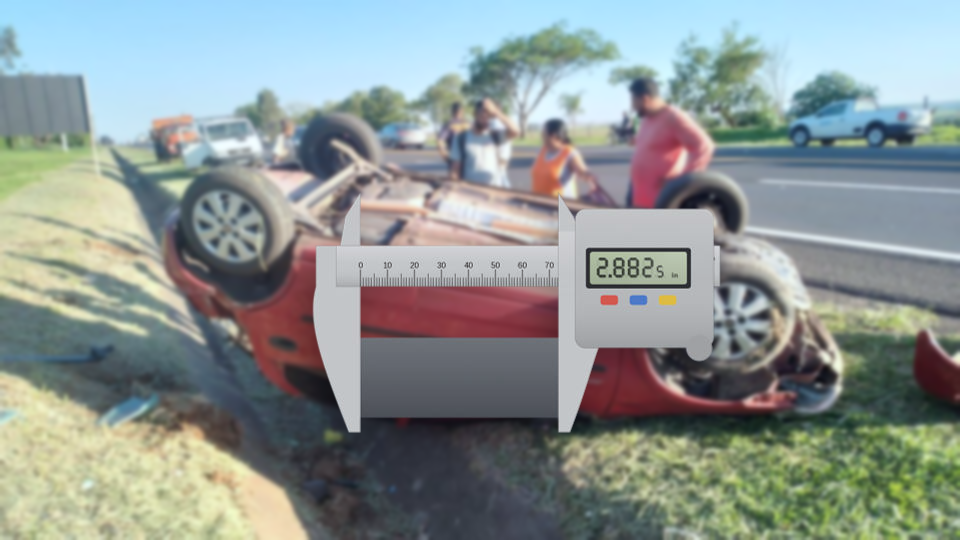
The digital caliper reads 2.8825 in
